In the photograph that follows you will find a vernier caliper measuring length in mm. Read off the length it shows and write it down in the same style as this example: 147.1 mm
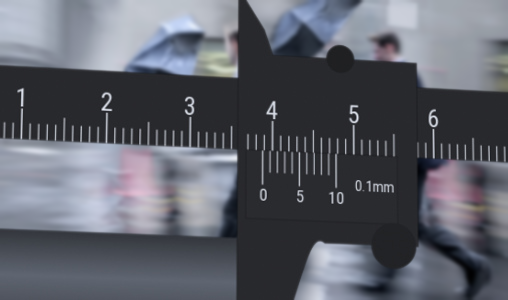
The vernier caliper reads 38.8 mm
